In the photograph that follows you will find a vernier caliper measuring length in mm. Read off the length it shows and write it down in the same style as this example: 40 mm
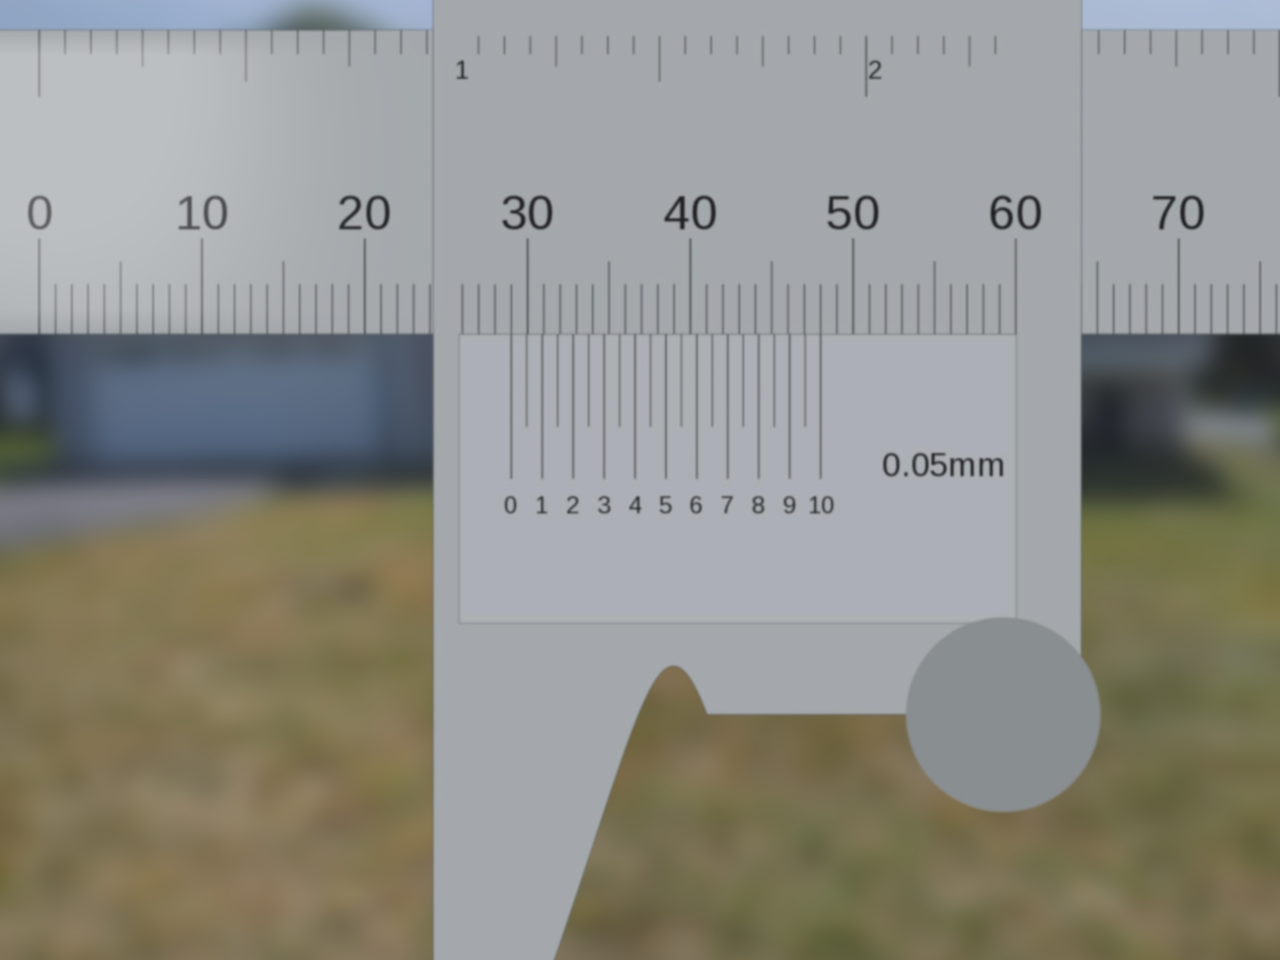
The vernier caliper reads 29.0 mm
